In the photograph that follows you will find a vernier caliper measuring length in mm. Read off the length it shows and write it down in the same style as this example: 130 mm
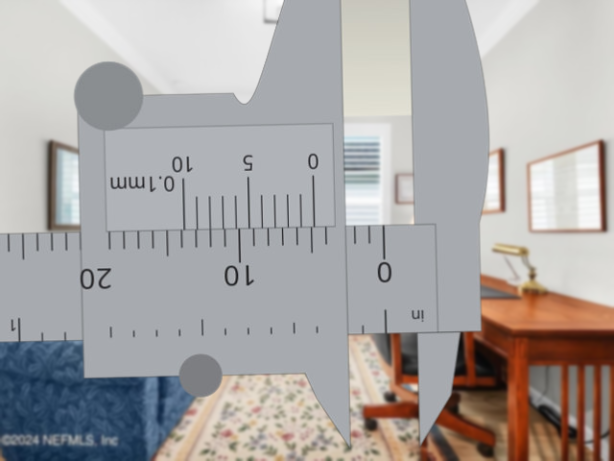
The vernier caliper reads 4.8 mm
